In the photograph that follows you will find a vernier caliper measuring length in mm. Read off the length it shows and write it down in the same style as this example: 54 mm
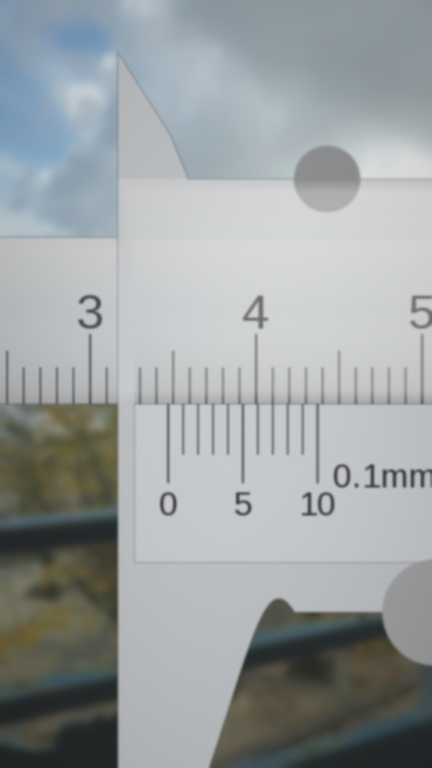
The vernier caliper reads 34.7 mm
